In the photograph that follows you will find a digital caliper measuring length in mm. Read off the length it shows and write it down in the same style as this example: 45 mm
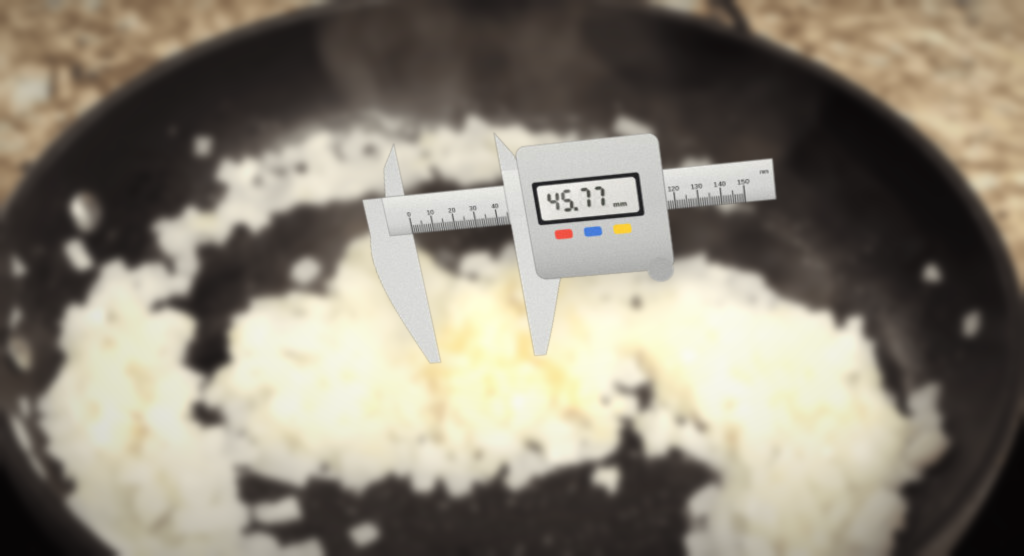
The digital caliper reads 45.77 mm
